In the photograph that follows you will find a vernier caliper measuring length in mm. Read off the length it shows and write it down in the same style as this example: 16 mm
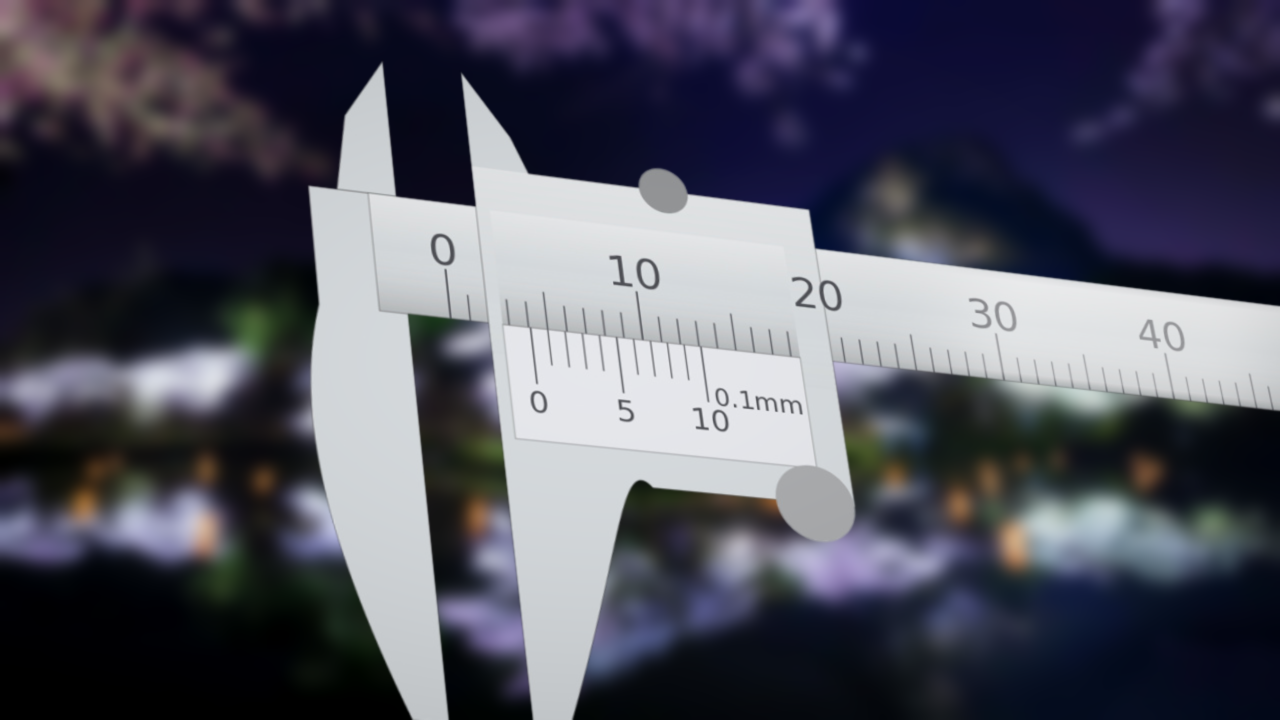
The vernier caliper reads 4.1 mm
